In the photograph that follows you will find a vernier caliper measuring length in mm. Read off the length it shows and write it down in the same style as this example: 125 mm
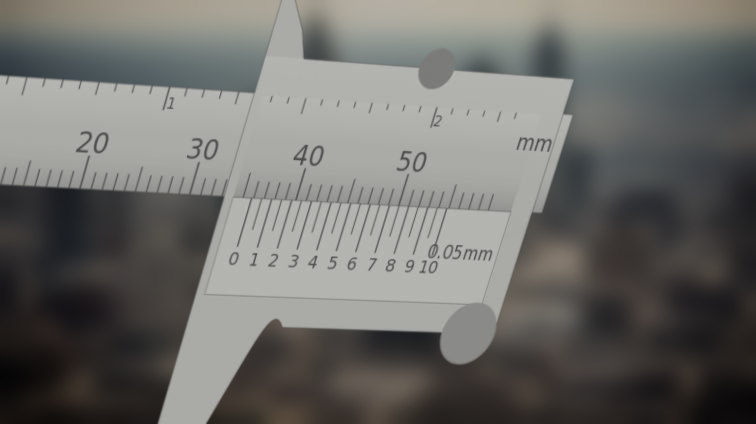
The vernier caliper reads 35.8 mm
